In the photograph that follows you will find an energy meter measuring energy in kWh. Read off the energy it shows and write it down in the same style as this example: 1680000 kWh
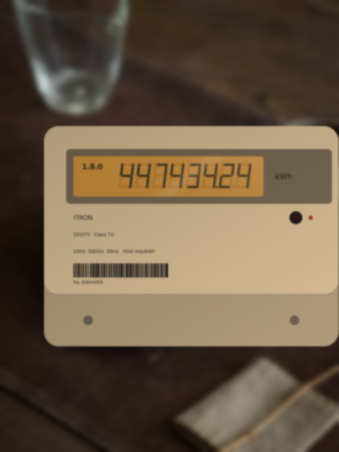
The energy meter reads 447434.24 kWh
